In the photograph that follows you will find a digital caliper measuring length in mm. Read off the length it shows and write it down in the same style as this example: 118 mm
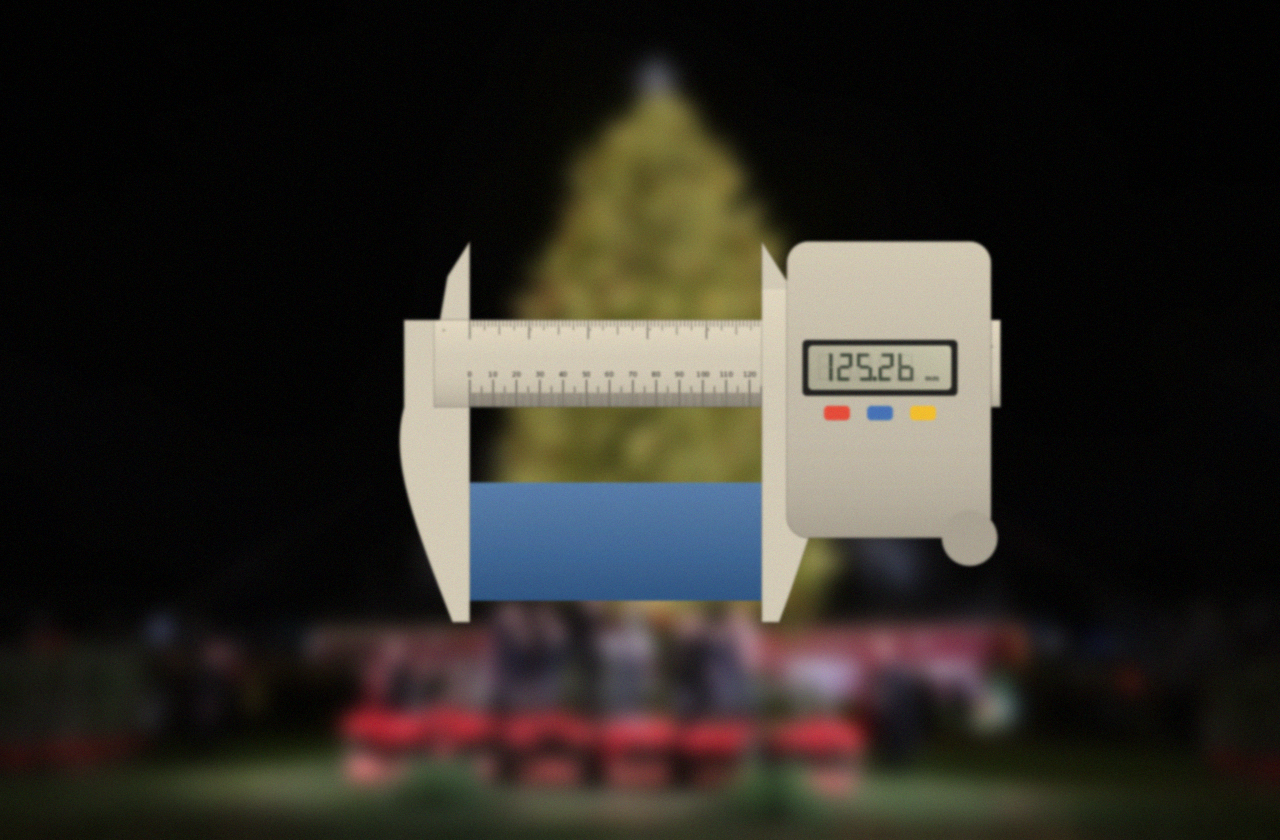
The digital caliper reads 125.26 mm
